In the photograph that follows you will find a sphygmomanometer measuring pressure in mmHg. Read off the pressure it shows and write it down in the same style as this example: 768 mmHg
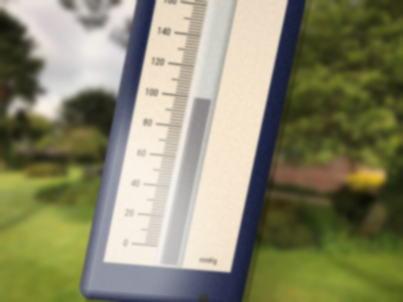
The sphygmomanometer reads 100 mmHg
